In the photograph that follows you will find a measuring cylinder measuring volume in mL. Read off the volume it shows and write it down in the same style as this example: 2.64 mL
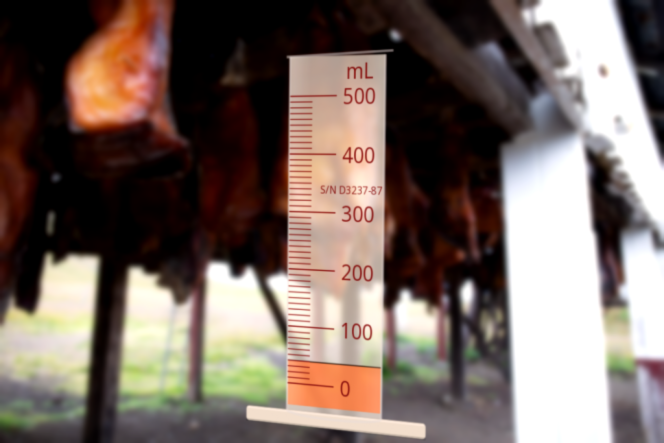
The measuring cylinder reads 40 mL
